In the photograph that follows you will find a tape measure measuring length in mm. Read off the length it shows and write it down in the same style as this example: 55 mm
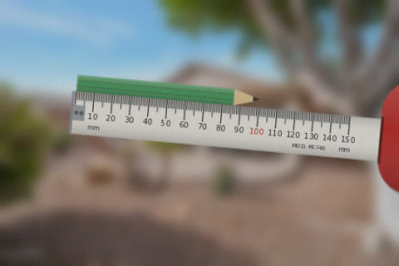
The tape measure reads 100 mm
